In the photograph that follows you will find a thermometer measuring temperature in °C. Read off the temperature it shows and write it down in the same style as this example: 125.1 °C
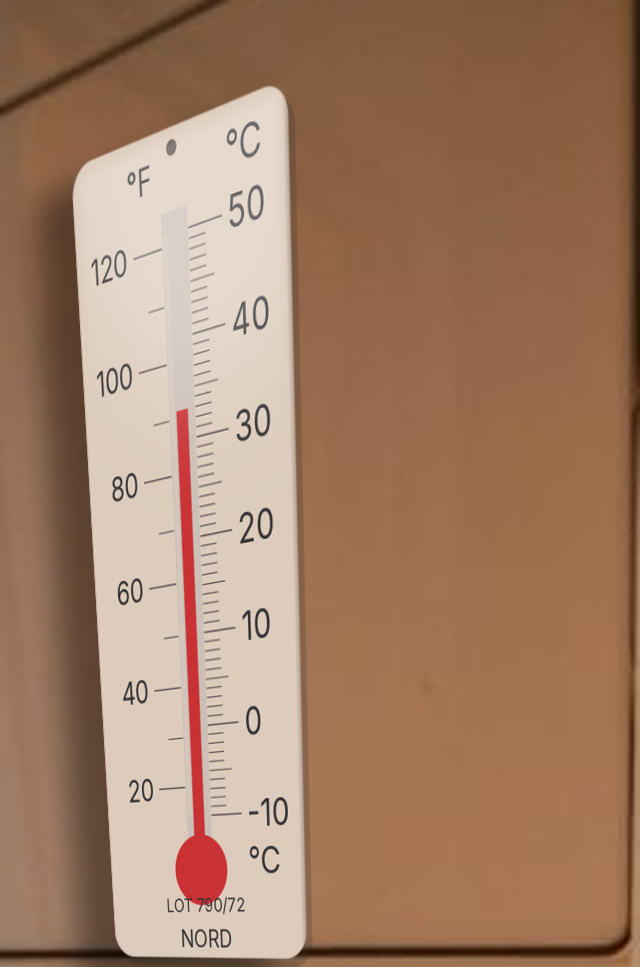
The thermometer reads 33 °C
